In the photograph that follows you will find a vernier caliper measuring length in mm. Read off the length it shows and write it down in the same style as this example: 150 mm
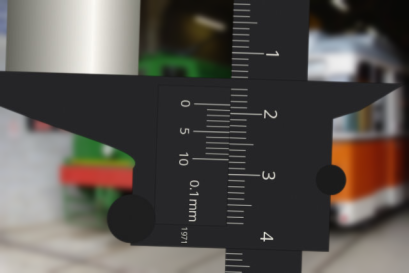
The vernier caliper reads 18.6 mm
